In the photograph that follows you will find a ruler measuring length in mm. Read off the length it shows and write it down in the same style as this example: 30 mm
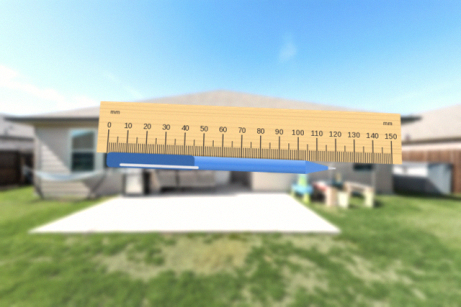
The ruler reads 120 mm
